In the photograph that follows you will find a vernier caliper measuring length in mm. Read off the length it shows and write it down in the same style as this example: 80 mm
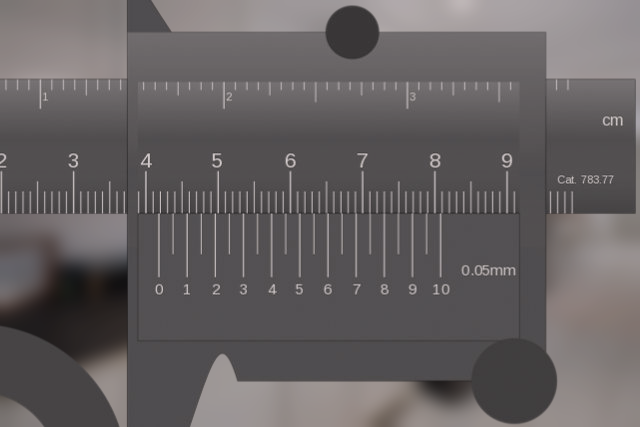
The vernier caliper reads 41.8 mm
